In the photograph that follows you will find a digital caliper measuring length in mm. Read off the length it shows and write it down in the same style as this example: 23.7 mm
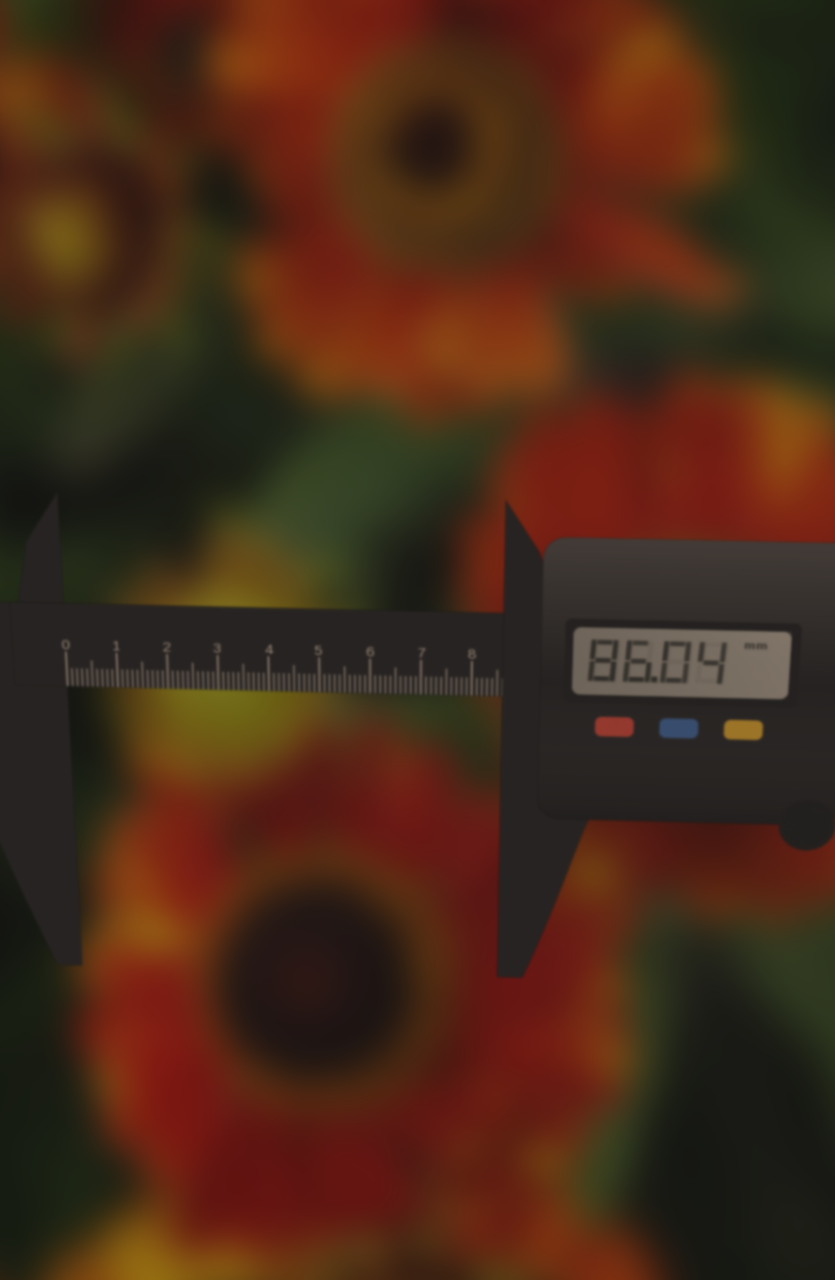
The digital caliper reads 86.04 mm
